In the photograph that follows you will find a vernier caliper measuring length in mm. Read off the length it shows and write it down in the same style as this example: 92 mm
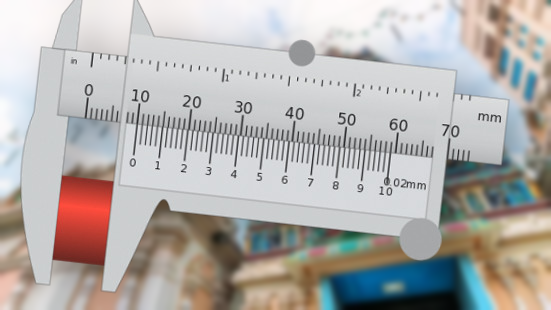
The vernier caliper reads 10.0 mm
